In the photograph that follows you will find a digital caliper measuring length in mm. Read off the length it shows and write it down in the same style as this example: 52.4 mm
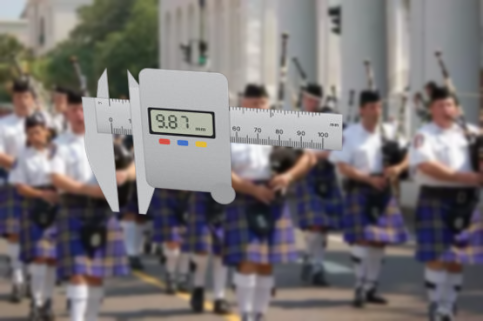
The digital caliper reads 9.87 mm
